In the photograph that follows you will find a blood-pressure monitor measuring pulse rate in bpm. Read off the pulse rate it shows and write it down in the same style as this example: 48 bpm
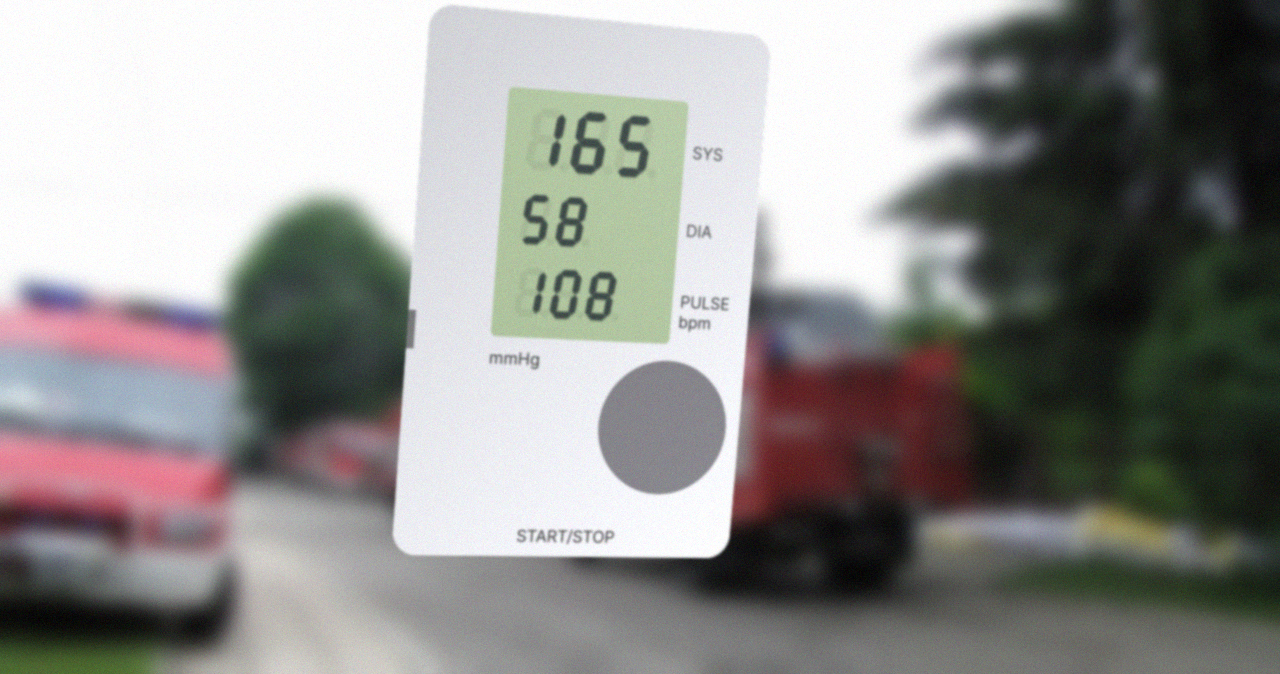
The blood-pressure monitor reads 108 bpm
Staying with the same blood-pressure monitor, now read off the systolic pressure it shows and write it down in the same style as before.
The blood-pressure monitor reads 165 mmHg
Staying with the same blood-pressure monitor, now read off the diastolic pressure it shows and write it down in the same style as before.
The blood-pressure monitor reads 58 mmHg
